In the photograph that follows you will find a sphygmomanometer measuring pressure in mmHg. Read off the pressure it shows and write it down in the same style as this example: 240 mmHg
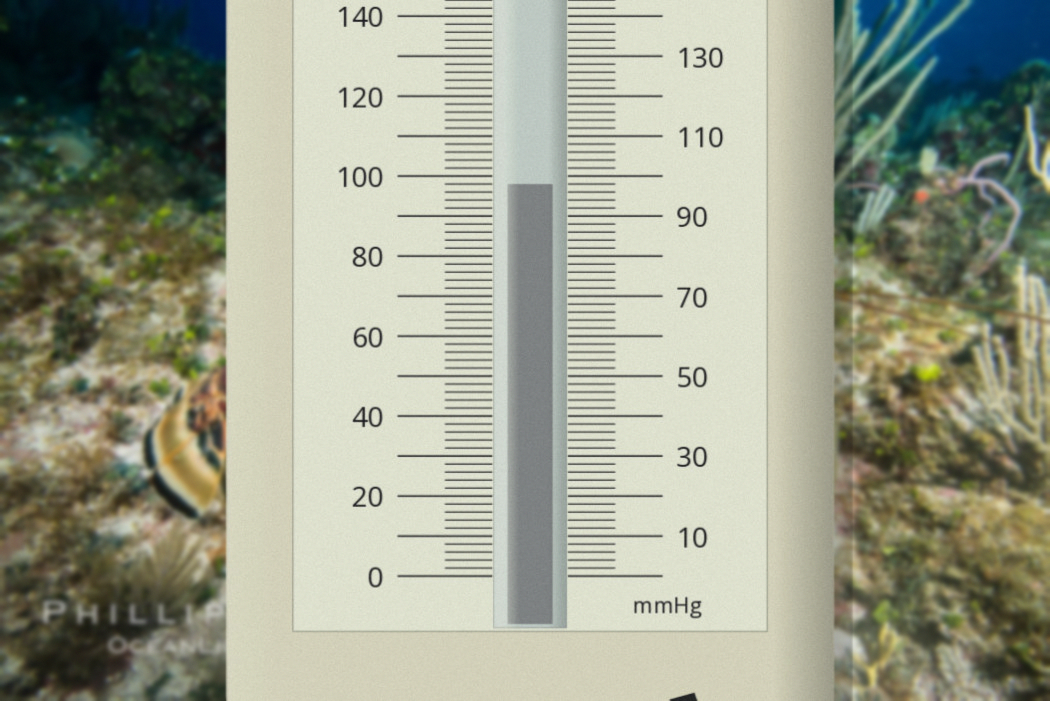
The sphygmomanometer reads 98 mmHg
